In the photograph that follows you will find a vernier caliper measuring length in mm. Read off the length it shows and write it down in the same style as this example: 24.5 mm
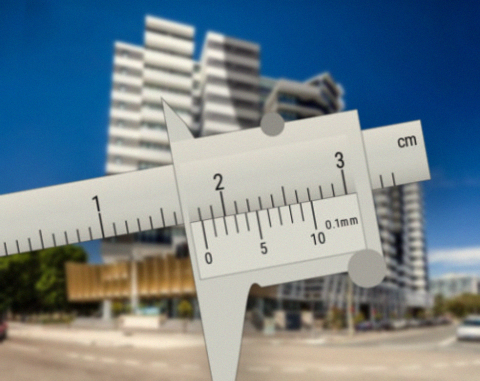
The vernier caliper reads 18.1 mm
